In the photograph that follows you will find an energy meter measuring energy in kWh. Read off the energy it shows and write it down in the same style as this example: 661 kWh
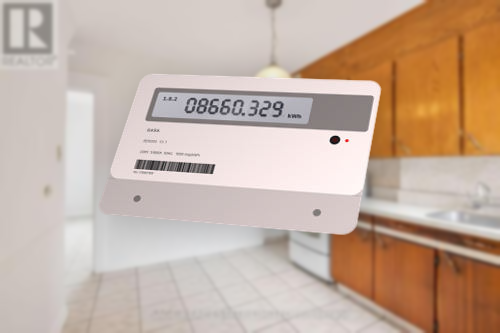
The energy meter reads 8660.329 kWh
